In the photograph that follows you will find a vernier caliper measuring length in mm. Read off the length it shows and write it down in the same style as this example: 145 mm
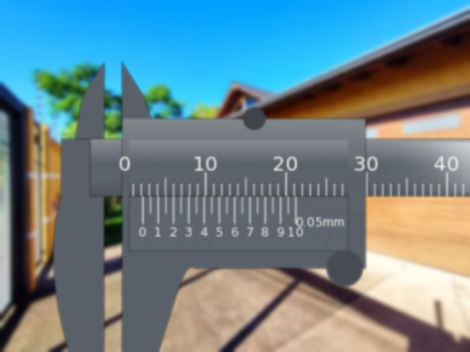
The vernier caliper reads 2.2 mm
